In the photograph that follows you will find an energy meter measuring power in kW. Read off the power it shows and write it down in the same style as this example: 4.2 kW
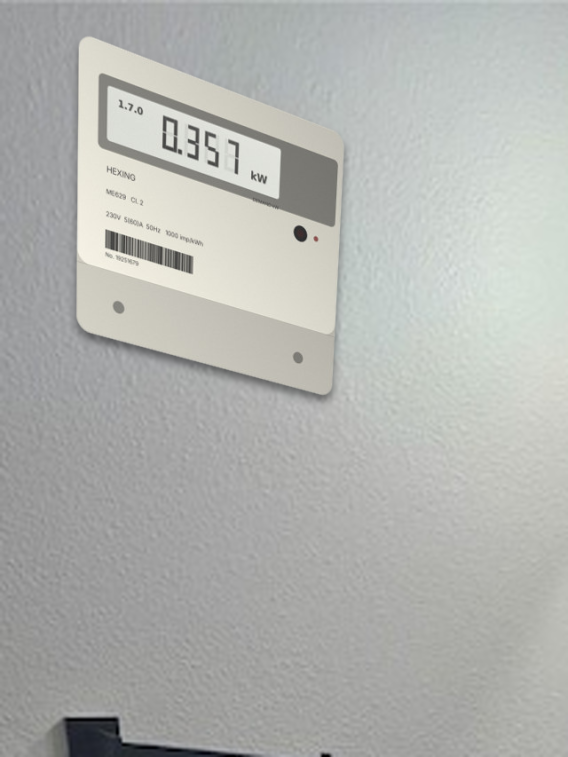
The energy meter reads 0.357 kW
